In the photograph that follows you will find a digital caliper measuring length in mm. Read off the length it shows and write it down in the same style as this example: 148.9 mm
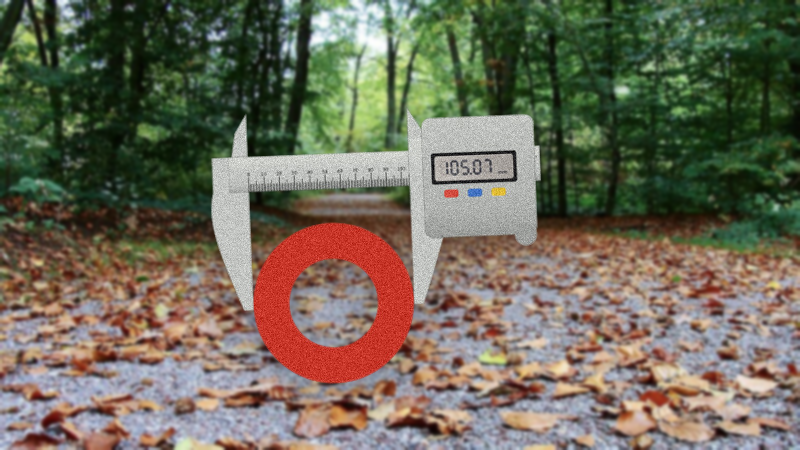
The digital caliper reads 105.07 mm
